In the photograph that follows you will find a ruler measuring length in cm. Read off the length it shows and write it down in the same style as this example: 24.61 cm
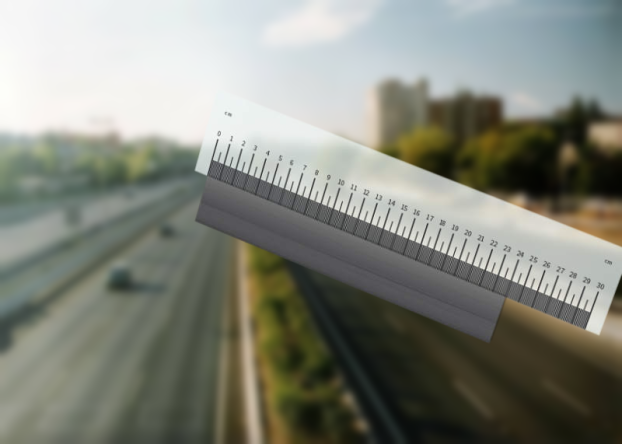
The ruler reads 24 cm
